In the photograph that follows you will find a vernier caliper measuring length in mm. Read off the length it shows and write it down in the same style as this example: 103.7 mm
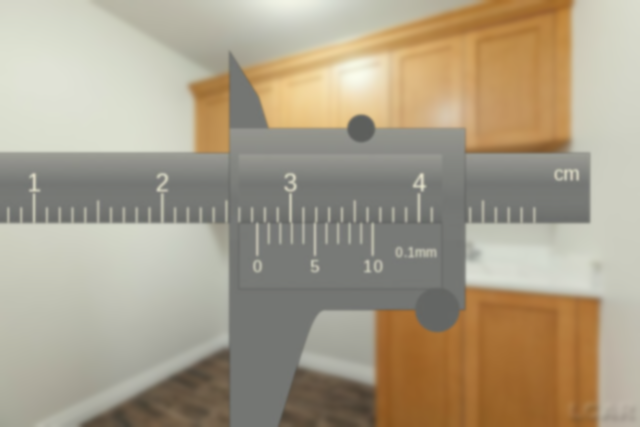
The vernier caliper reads 27.4 mm
